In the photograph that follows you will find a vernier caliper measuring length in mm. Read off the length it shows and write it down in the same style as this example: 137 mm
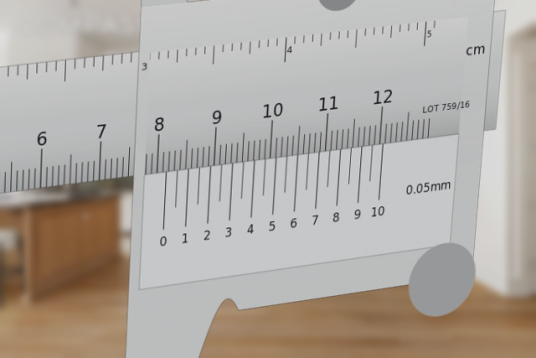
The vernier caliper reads 81.6 mm
